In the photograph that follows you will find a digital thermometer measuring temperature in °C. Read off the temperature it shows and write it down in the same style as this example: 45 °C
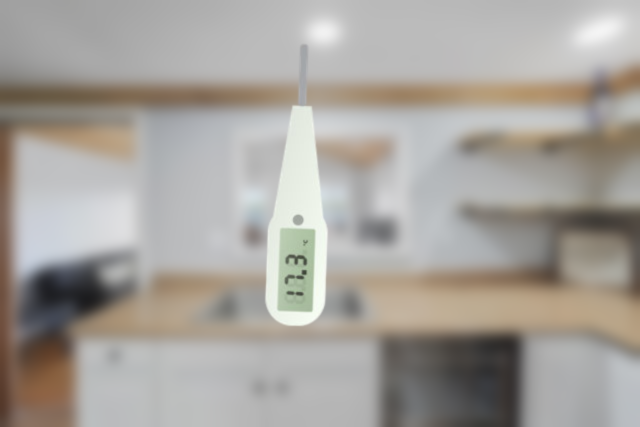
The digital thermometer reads 17.3 °C
